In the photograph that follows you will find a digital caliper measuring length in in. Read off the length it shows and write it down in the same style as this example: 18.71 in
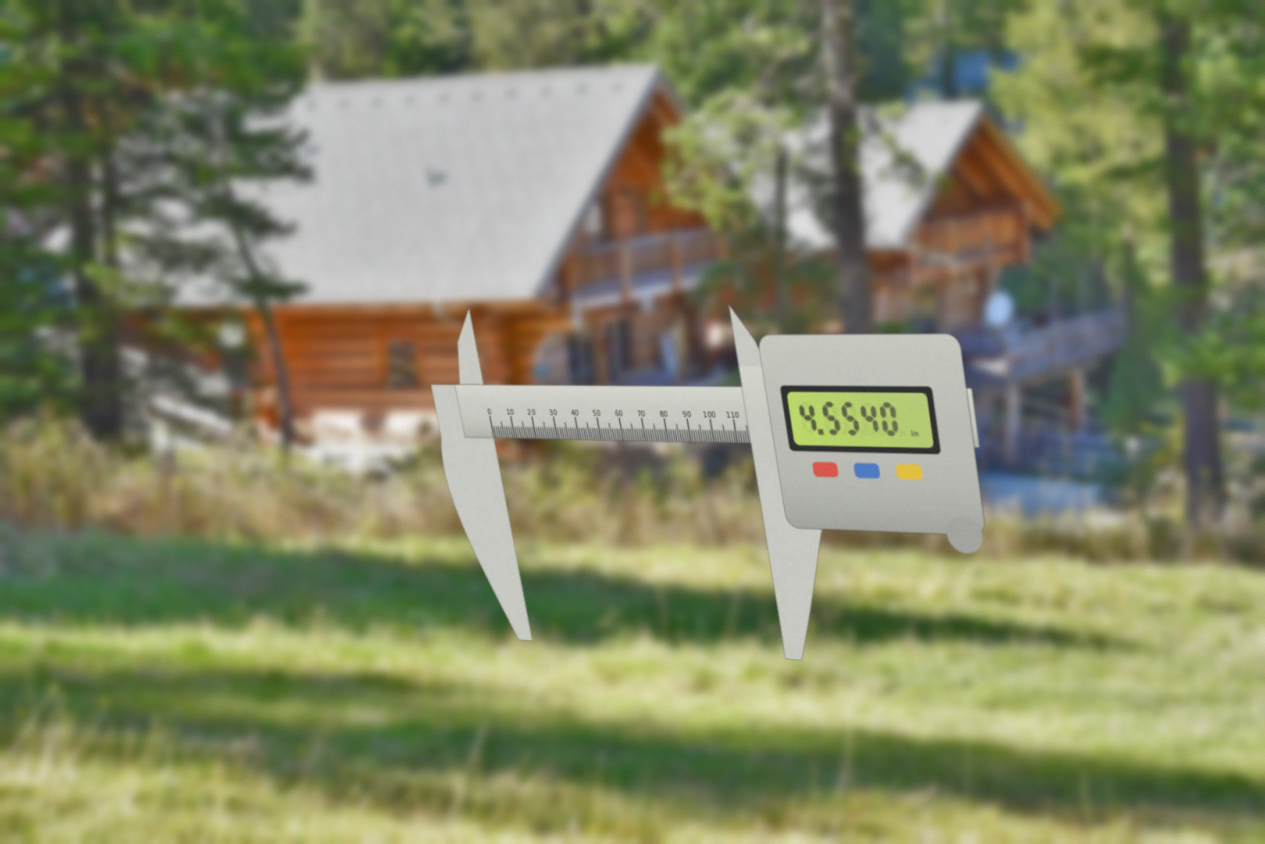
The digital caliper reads 4.5540 in
